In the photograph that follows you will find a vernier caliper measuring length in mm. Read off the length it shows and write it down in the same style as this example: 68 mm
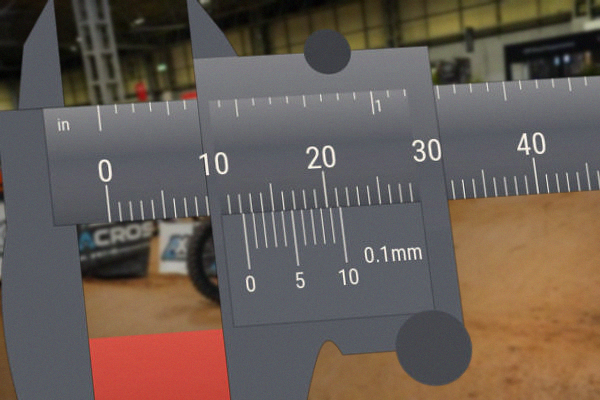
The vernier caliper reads 12.2 mm
